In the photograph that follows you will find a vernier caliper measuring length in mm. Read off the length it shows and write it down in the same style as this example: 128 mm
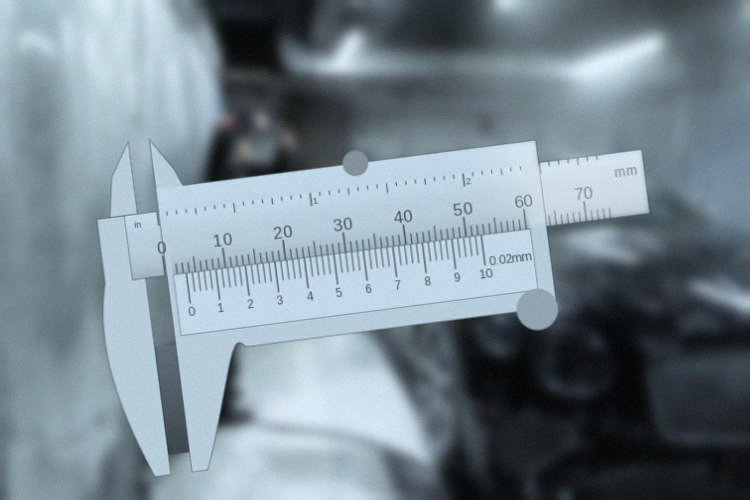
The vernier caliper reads 3.5 mm
